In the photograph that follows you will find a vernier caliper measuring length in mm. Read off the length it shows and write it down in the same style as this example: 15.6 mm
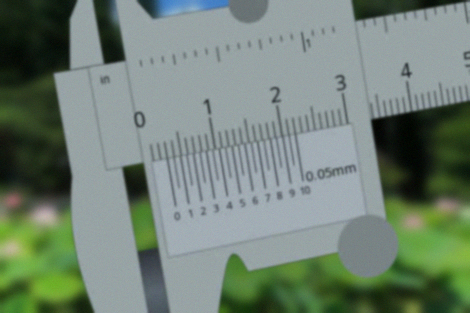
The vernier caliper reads 3.0 mm
